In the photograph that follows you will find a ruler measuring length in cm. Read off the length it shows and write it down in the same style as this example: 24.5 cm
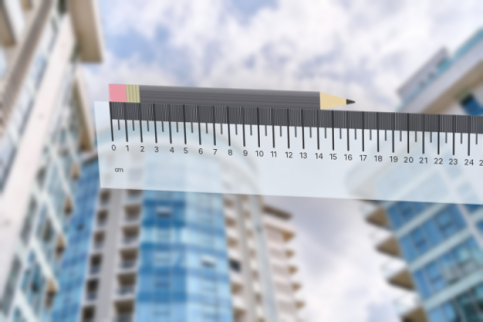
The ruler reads 16.5 cm
